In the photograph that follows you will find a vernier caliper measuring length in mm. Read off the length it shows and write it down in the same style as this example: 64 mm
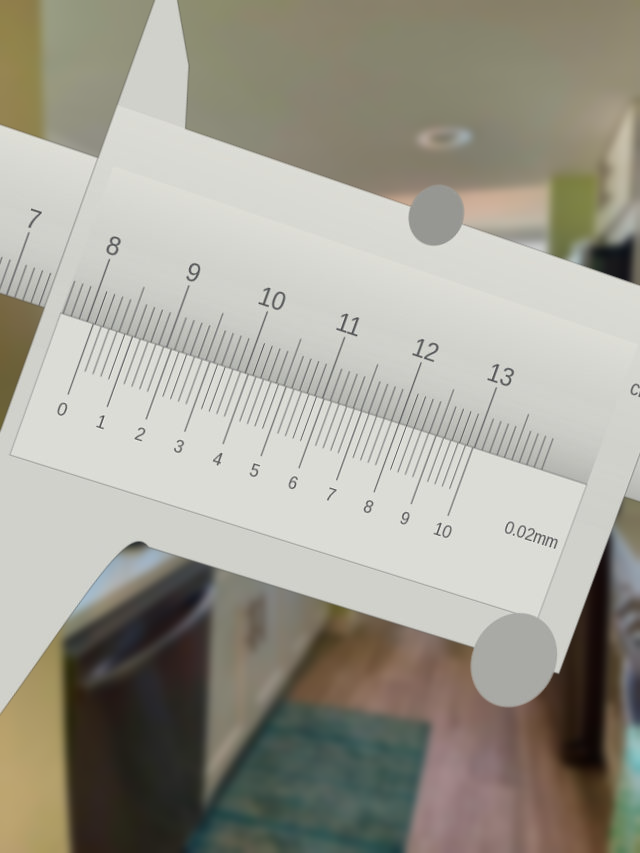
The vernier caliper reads 80.8 mm
